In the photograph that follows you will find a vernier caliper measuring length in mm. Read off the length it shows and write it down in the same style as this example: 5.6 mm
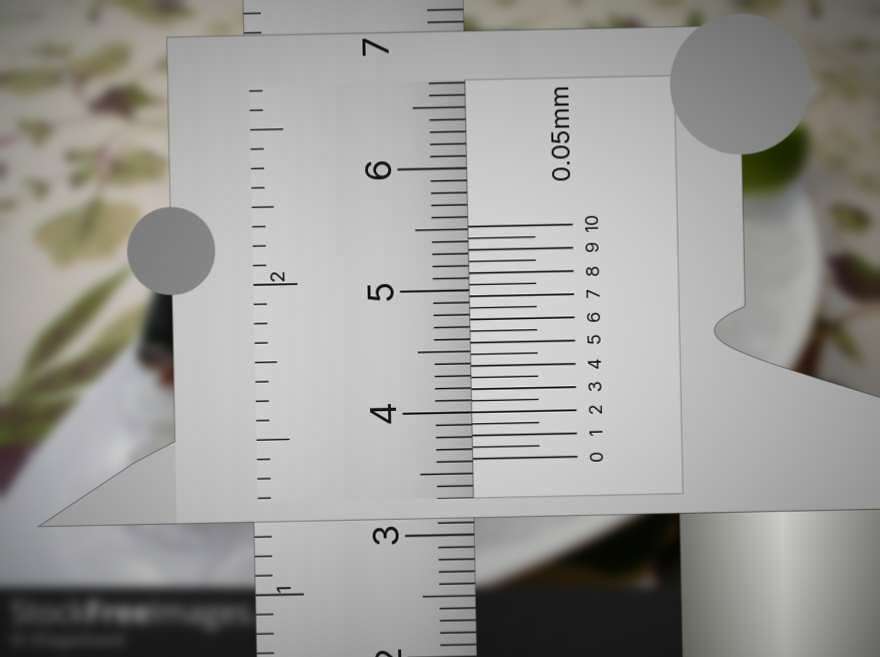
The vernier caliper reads 36.2 mm
